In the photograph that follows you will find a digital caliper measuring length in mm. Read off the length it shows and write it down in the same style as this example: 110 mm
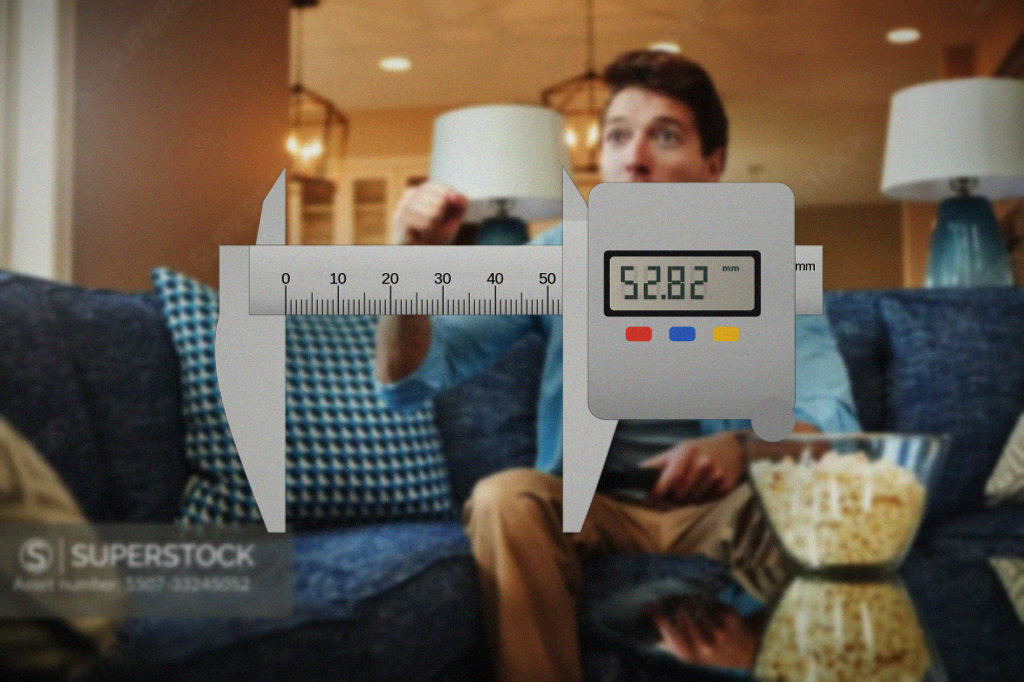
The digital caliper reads 52.82 mm
